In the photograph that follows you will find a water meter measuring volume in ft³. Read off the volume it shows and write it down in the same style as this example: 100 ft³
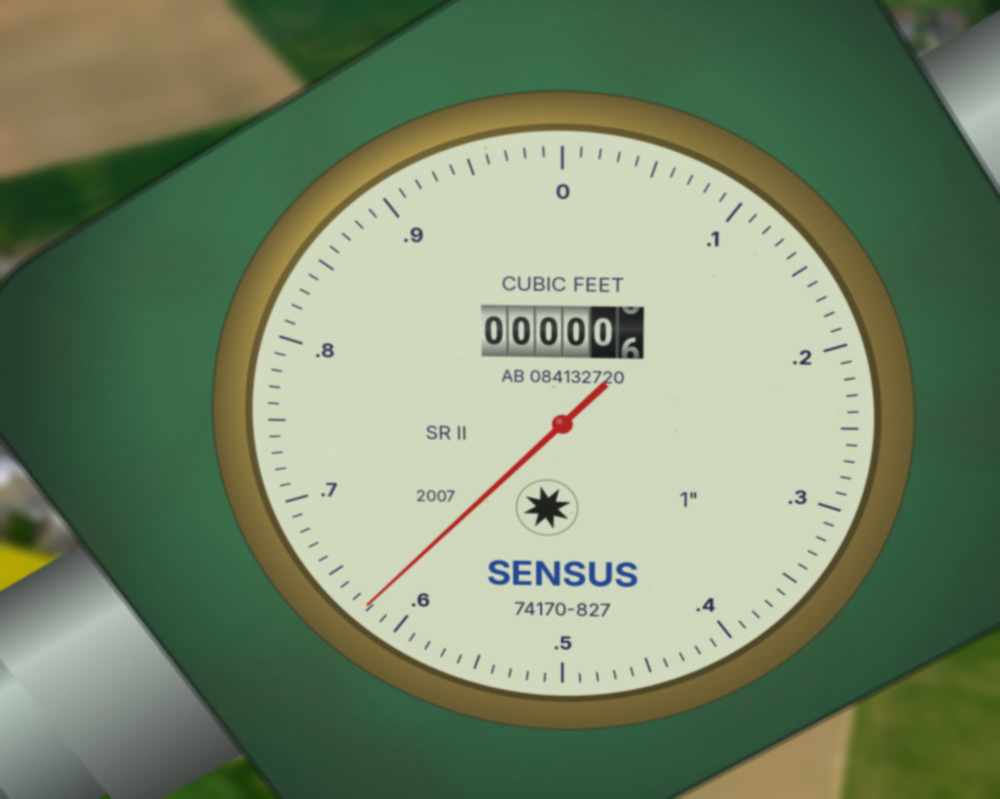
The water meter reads 5.62 ft³
